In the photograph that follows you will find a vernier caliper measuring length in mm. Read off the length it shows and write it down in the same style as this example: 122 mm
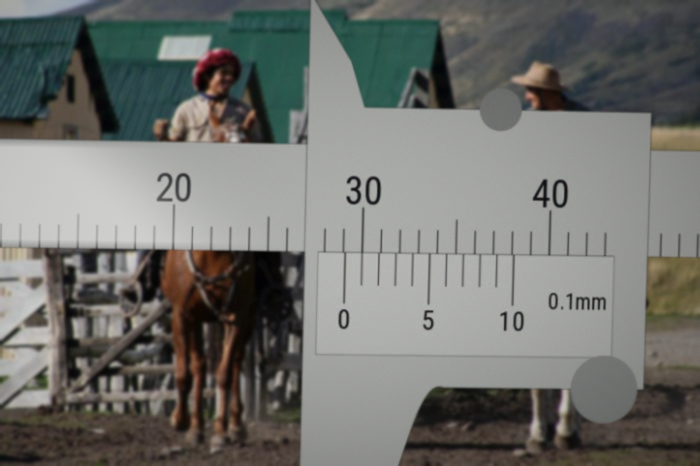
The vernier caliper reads 29.1 mm
